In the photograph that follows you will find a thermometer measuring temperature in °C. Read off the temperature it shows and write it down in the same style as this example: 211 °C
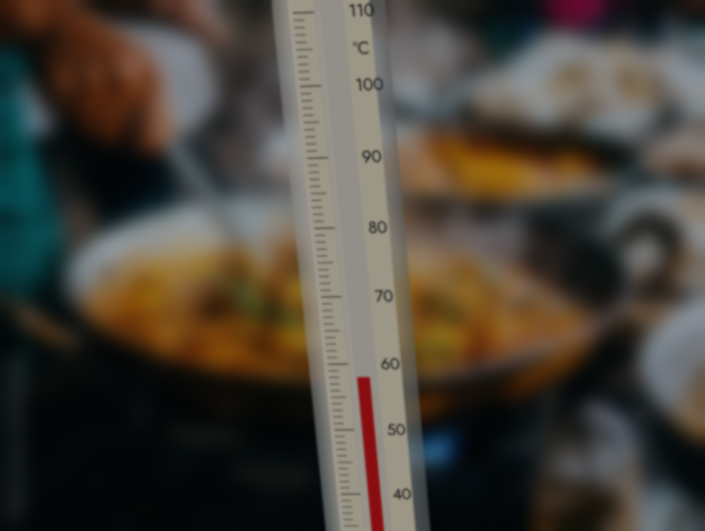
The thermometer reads 58 °C
